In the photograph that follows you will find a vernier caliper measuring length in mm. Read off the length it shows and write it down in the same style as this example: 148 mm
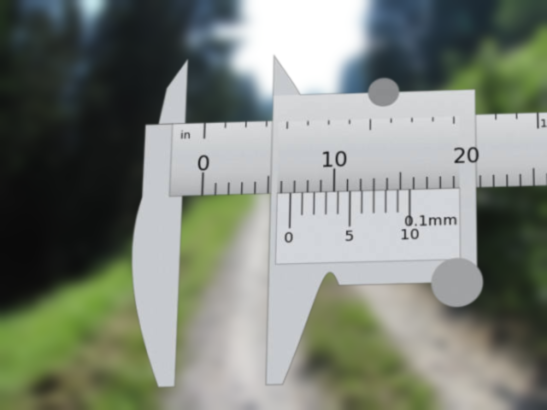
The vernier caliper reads 6.7 mm
